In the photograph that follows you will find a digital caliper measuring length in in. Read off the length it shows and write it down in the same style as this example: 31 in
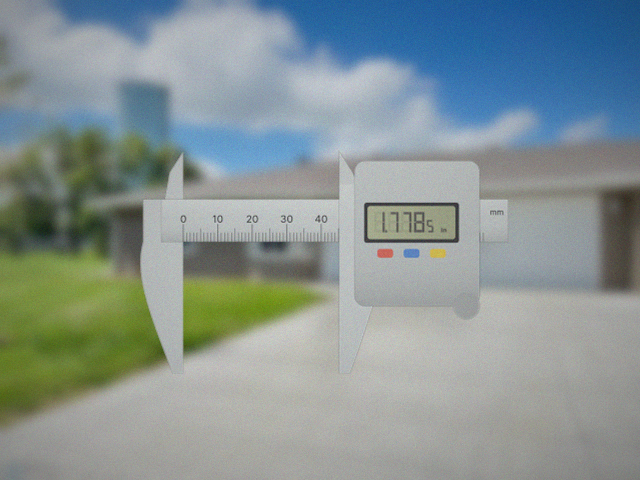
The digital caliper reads 1.7785 in
